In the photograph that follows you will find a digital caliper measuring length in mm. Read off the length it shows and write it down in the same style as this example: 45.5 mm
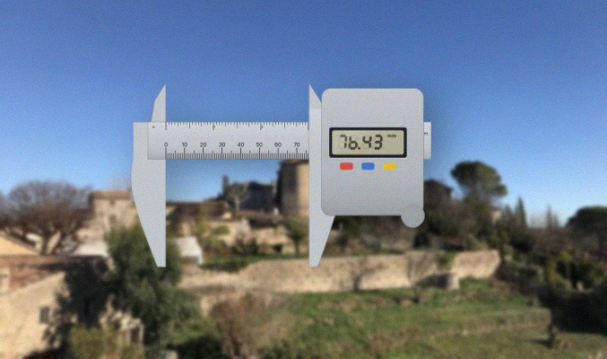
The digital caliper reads 76.43 mm
